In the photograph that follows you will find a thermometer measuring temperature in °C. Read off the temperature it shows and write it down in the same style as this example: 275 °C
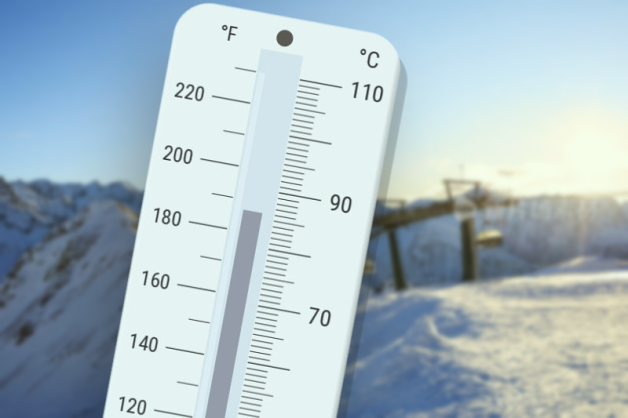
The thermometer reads 86 °C
